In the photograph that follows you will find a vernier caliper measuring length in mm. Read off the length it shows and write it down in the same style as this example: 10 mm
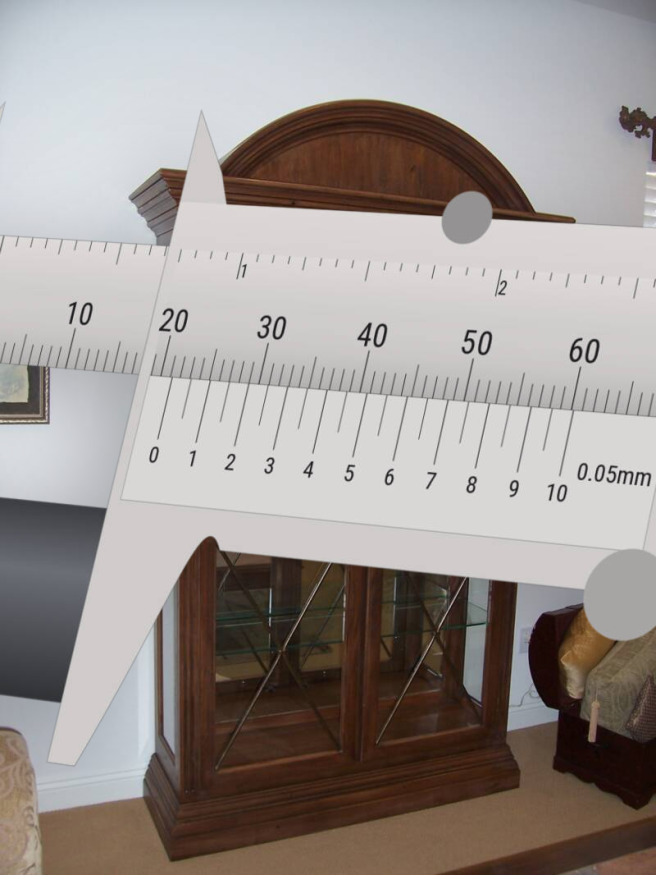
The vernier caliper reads 21.2 mm
